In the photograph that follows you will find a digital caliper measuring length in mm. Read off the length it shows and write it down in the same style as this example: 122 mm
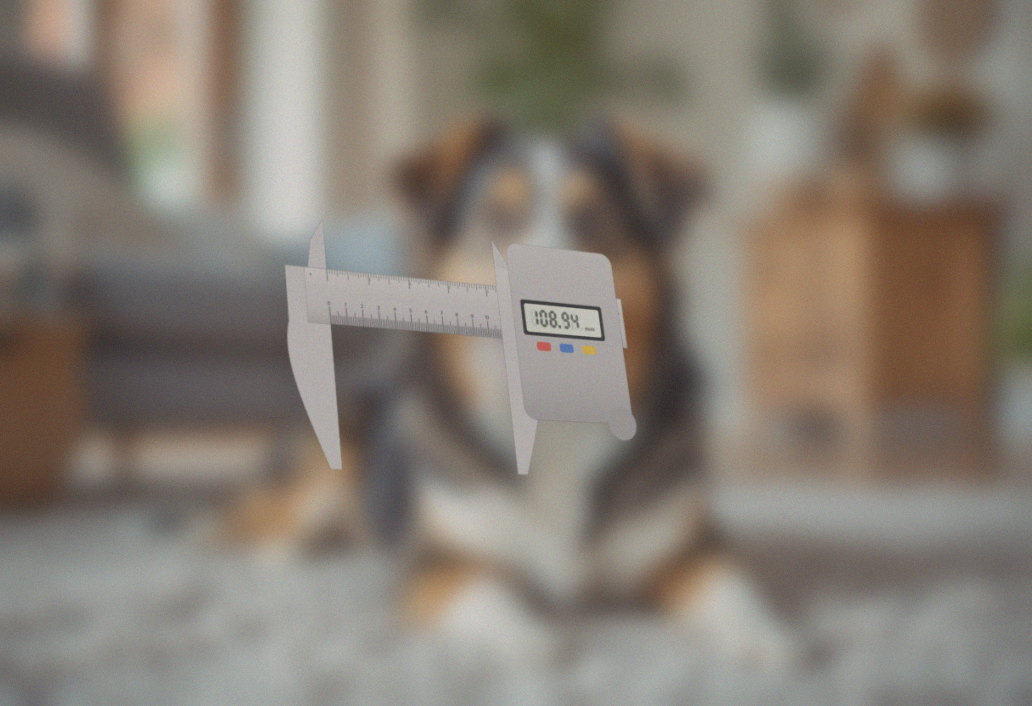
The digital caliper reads 108.94 mm
